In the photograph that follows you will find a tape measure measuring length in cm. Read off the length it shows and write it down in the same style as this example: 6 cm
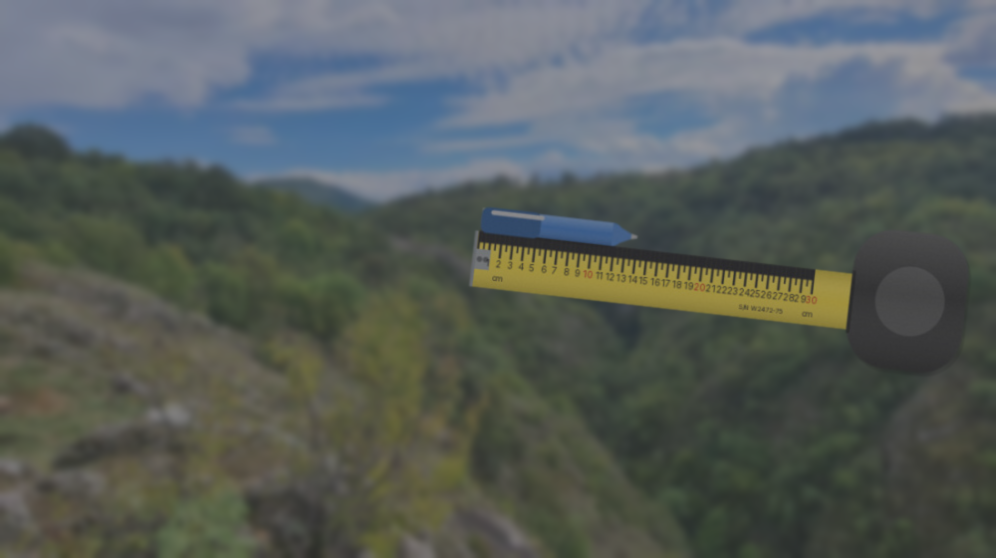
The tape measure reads 14 cm
